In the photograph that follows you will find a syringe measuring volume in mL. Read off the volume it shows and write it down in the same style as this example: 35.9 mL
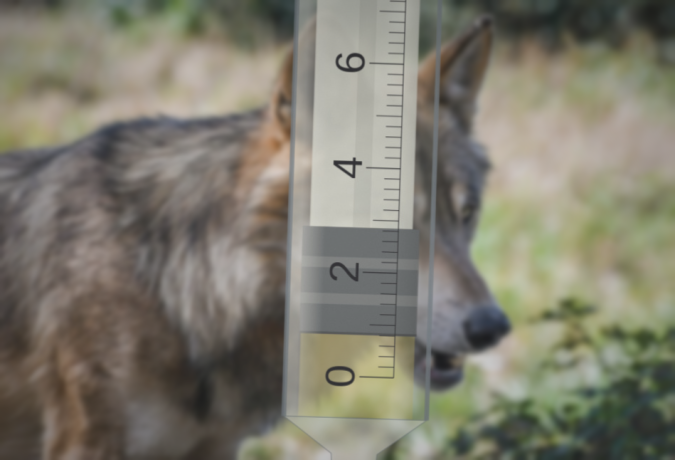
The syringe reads 0.8 mL
